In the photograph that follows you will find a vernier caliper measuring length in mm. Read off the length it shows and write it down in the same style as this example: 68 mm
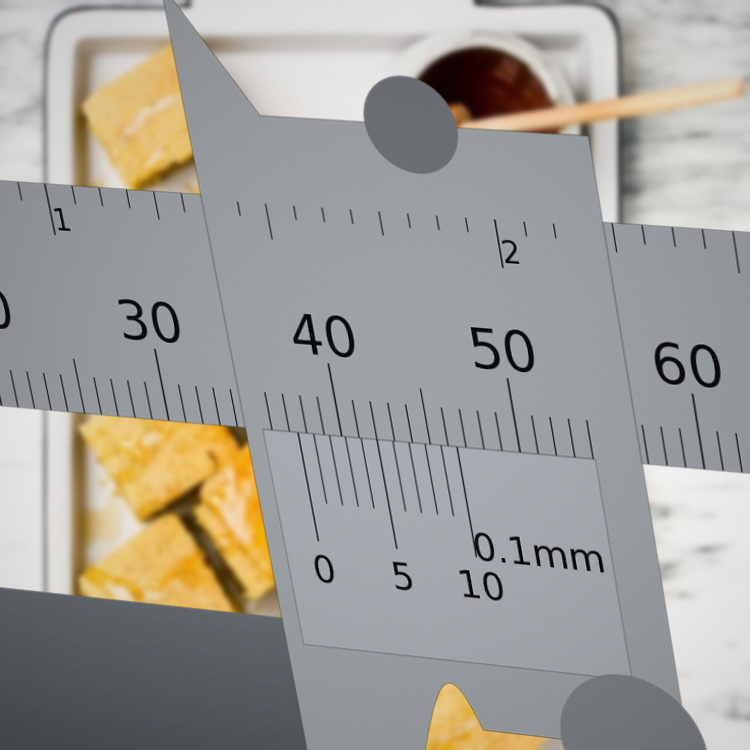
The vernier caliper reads 37.5 mm
